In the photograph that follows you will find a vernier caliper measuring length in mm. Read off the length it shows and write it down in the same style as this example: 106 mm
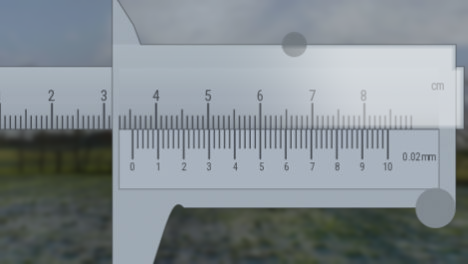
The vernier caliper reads 35.5 mm
